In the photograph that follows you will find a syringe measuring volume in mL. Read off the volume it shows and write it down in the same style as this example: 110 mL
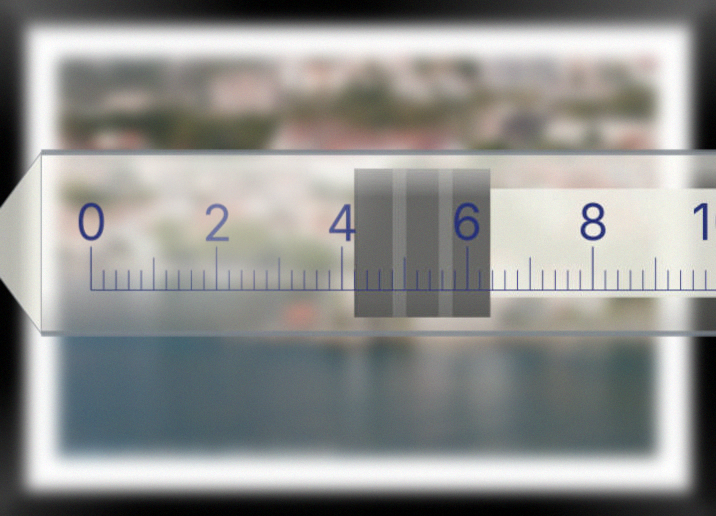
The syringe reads 4.2 mL
